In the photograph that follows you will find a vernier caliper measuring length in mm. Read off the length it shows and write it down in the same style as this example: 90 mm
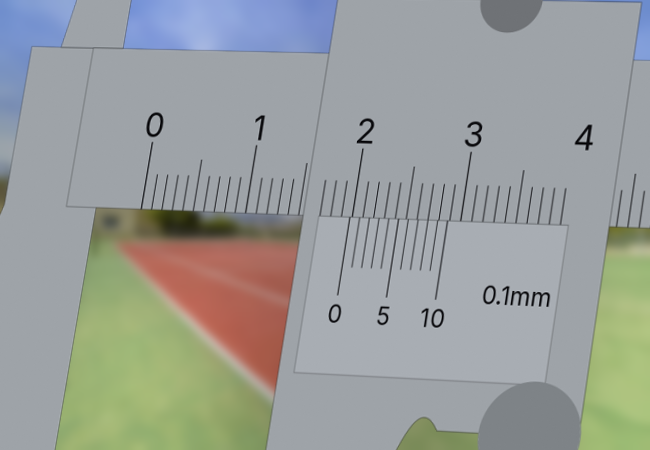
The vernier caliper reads 19.8 mm
